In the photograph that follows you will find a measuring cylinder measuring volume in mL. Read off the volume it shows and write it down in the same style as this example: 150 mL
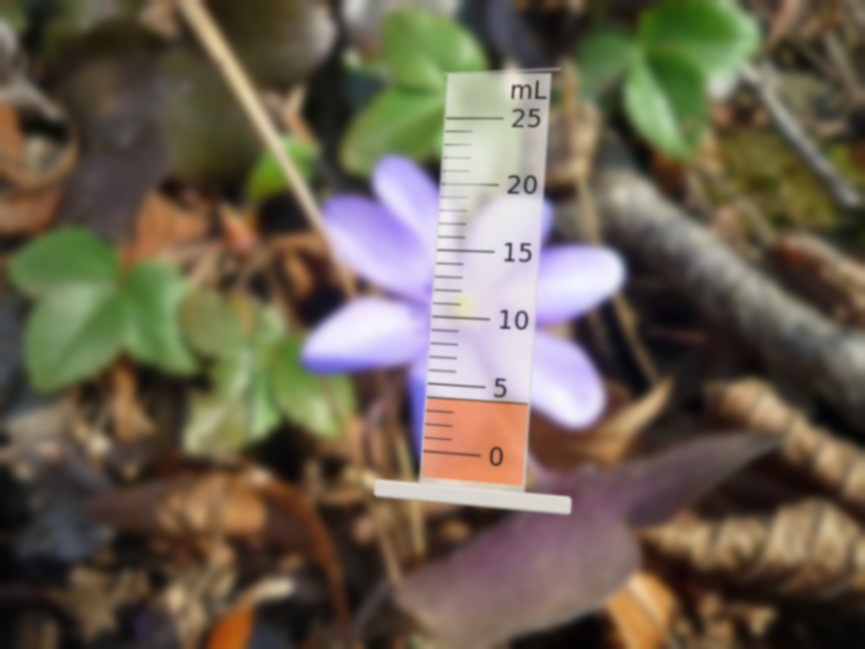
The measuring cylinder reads 4 mL
